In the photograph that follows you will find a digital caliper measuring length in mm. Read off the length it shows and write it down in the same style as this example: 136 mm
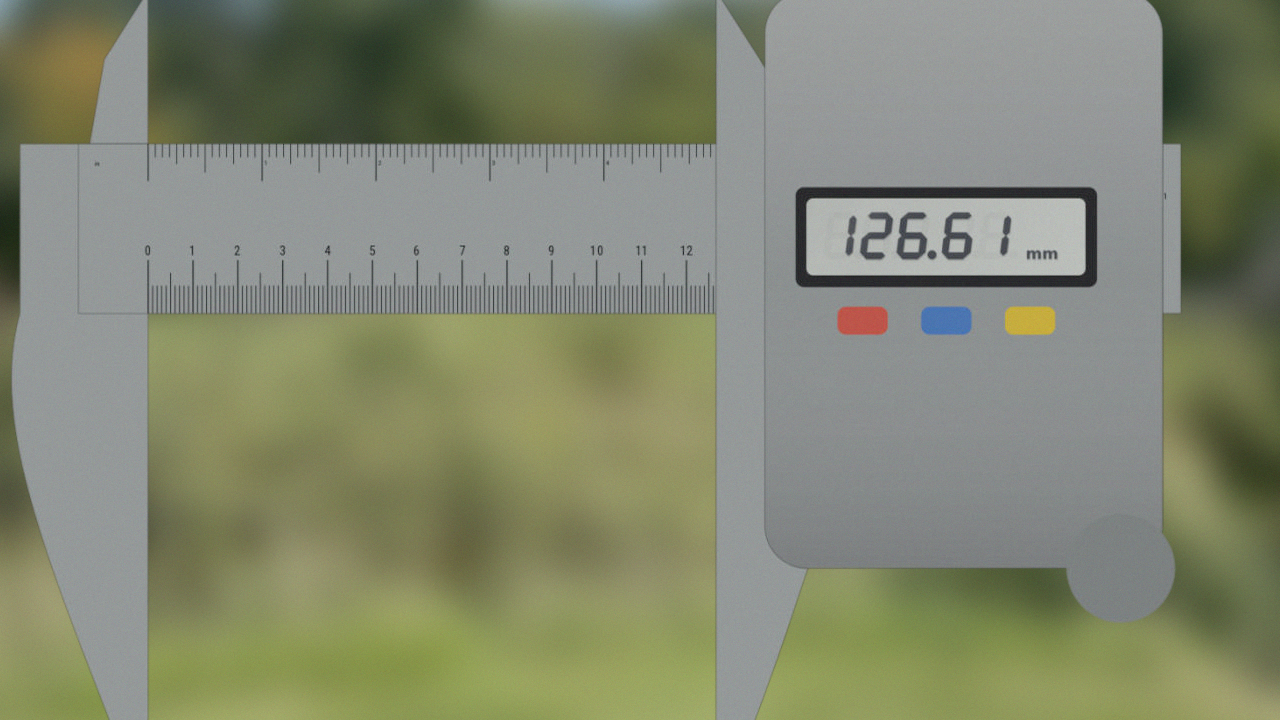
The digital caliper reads 126.61 mm
